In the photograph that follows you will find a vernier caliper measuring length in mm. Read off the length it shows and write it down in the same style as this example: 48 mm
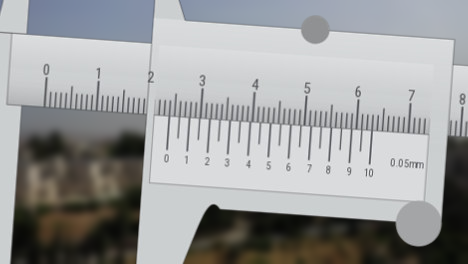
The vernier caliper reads 24.0 mm
